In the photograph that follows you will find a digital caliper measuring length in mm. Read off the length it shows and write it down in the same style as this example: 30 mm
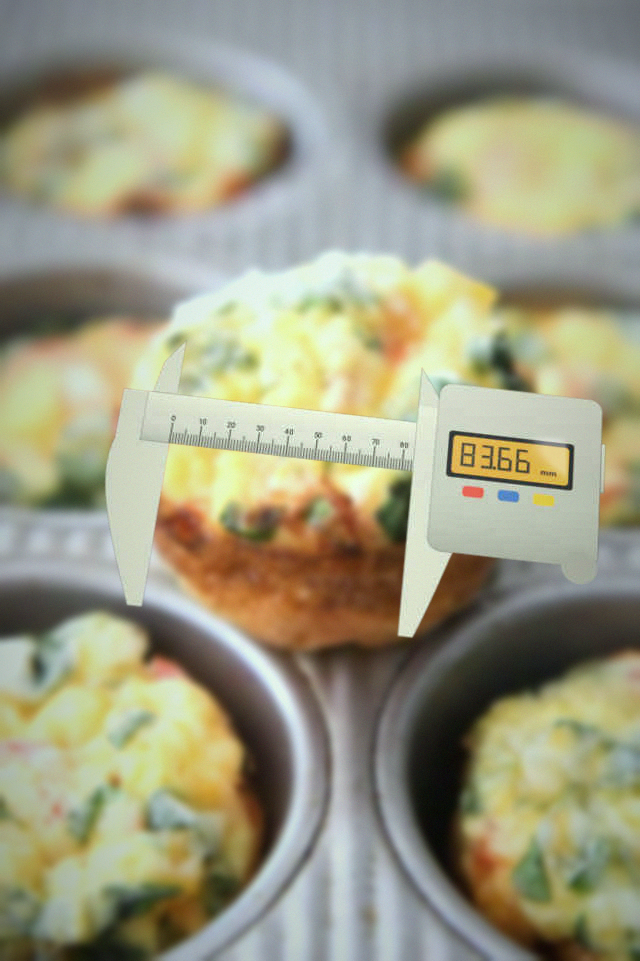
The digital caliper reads 83.66 mm
